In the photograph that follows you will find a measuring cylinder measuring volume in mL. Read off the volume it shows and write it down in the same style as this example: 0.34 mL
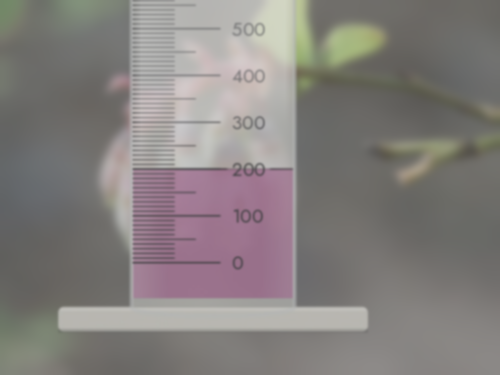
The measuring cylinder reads 200 mL
